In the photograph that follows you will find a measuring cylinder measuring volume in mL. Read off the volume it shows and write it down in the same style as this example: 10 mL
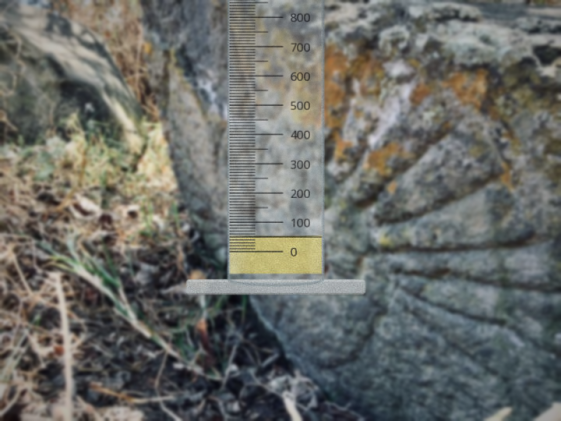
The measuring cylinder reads 50 mL
